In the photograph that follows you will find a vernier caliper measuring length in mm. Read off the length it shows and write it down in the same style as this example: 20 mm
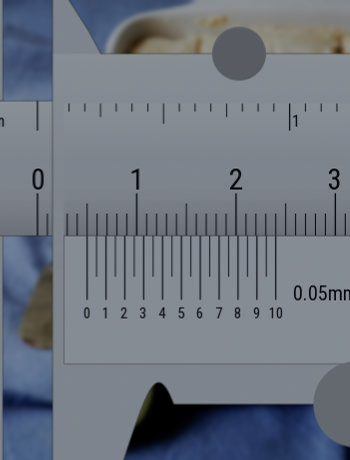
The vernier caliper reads 5.0 mm
